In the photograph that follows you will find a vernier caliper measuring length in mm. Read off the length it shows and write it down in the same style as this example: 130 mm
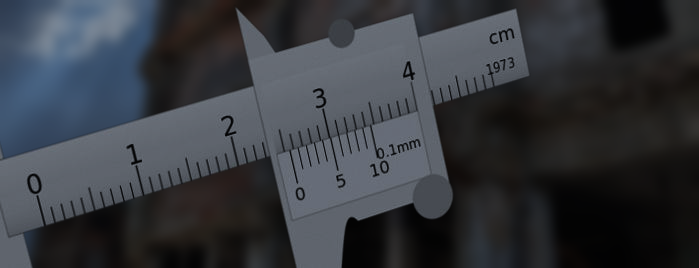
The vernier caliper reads 25.6 mm
